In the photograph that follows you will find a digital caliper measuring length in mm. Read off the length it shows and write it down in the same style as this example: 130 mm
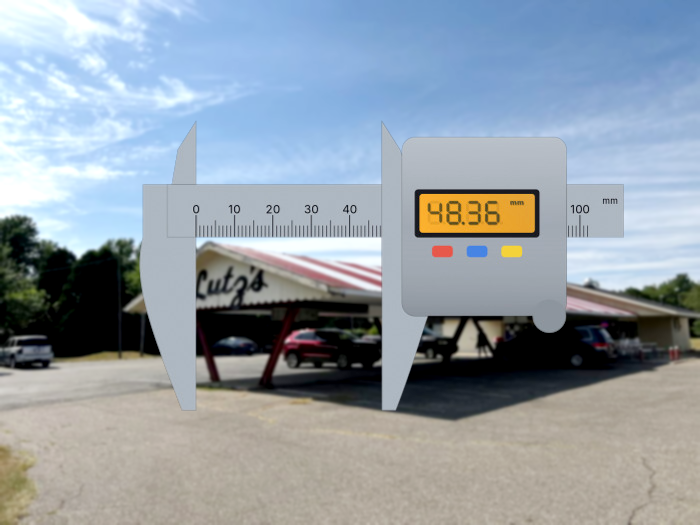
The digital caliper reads 48.36 mm
